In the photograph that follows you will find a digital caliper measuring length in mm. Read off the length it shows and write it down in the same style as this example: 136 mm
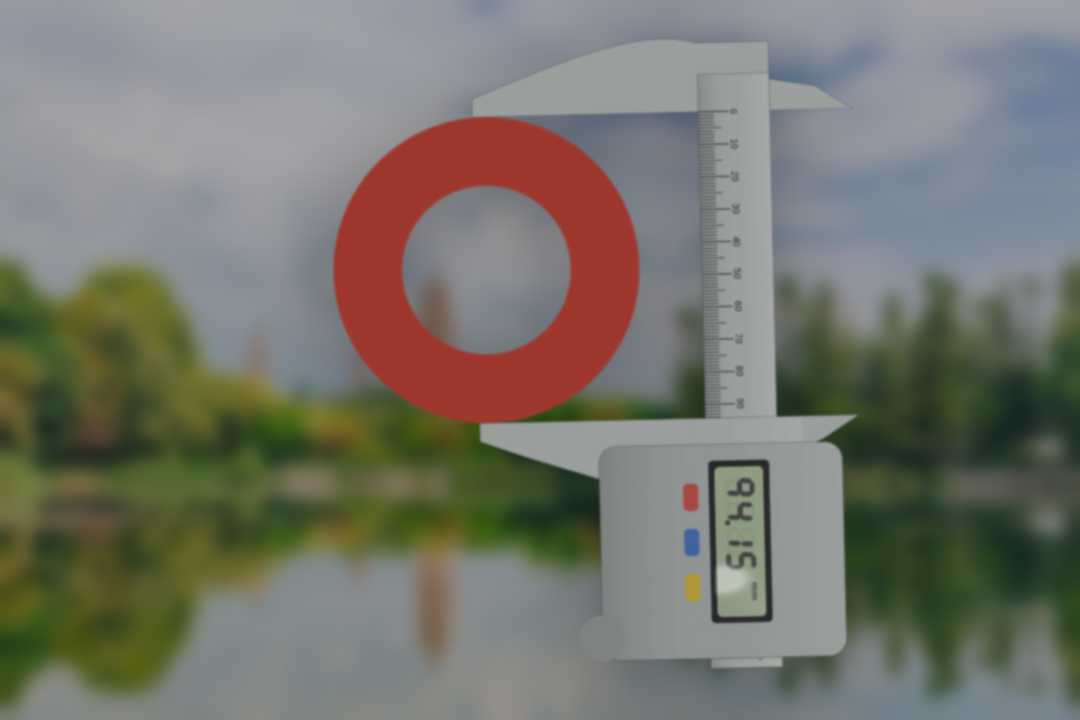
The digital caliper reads 94.15 mm
